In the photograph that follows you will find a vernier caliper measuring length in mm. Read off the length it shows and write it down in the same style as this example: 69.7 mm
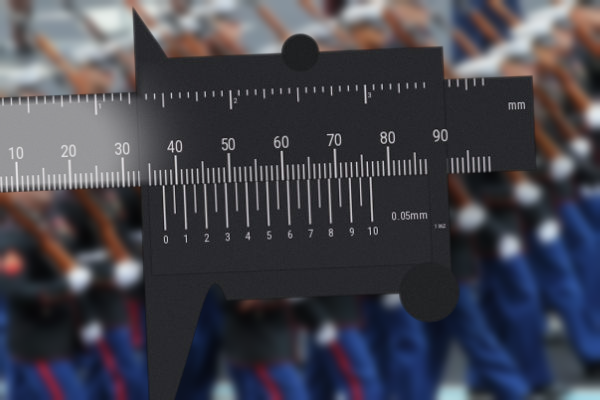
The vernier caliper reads 37.5 mm
